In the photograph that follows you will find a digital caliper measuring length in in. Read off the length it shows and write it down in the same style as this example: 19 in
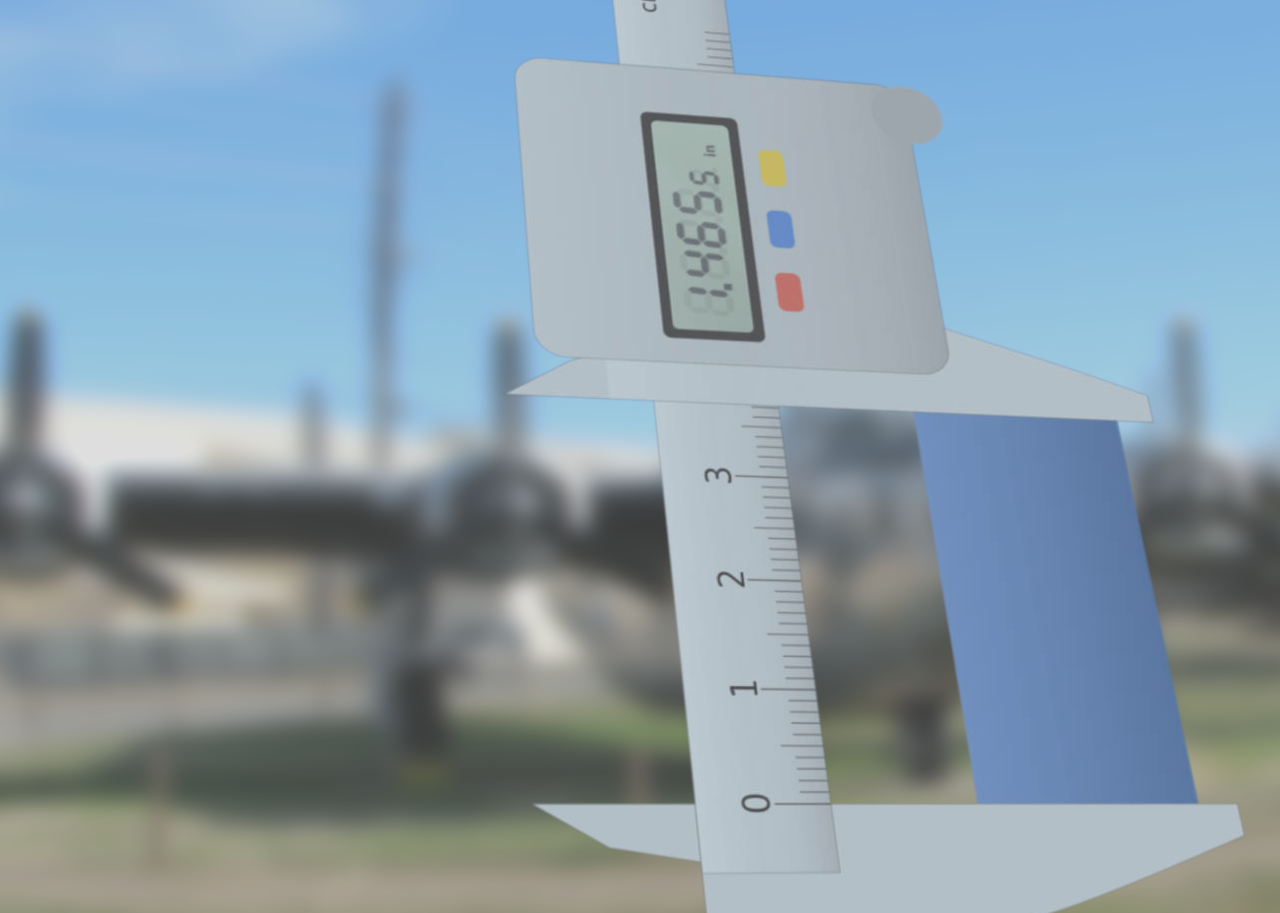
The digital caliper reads 1.4655 in
